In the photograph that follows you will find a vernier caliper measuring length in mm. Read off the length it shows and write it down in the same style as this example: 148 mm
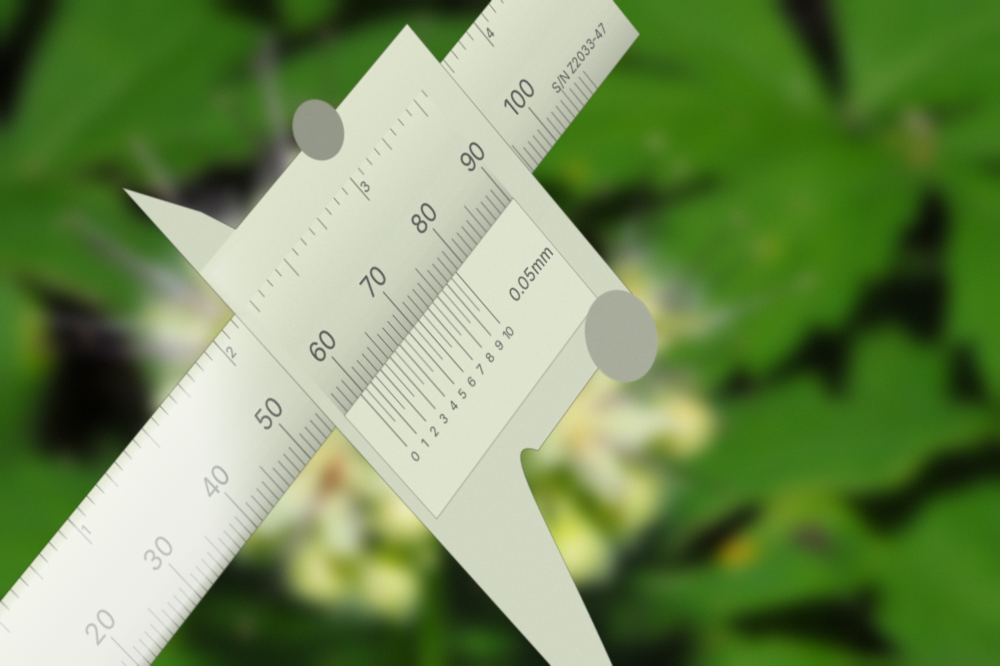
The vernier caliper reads 59.6 mm
